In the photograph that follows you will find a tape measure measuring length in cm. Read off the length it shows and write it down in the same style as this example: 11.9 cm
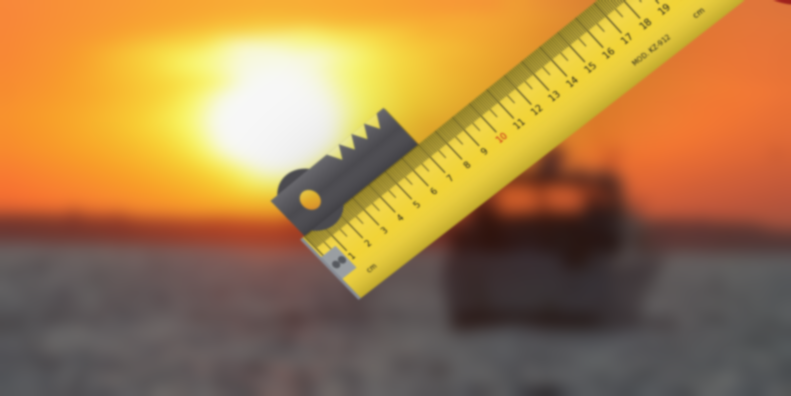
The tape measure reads 7 cm
